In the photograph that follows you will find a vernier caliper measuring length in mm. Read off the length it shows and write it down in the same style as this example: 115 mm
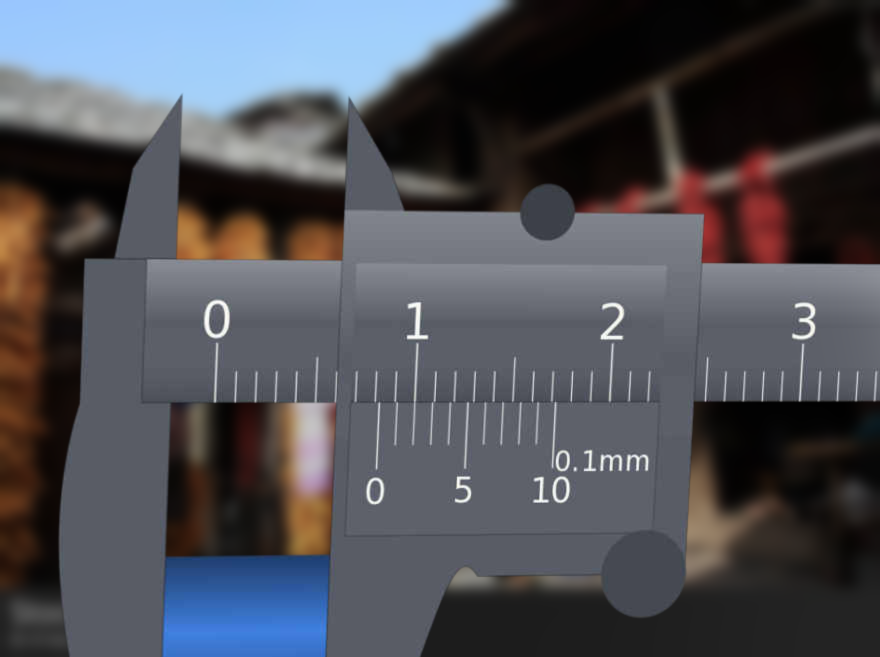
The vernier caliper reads 8.2 mm
